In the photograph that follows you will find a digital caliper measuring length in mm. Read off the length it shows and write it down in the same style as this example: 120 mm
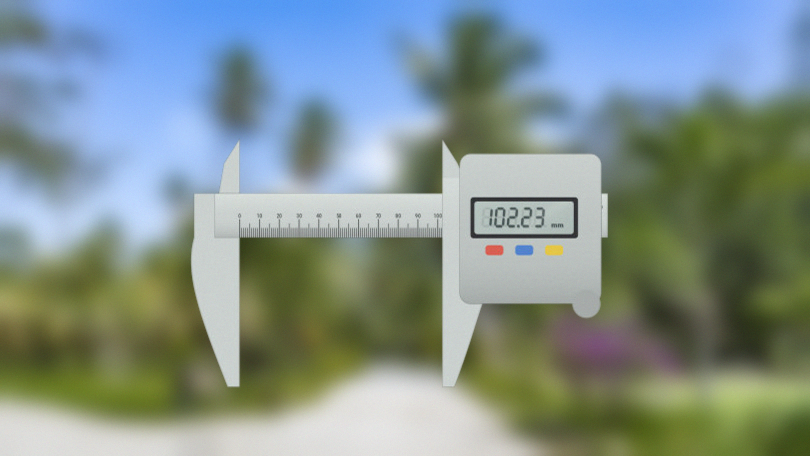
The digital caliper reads 102.23 mm
